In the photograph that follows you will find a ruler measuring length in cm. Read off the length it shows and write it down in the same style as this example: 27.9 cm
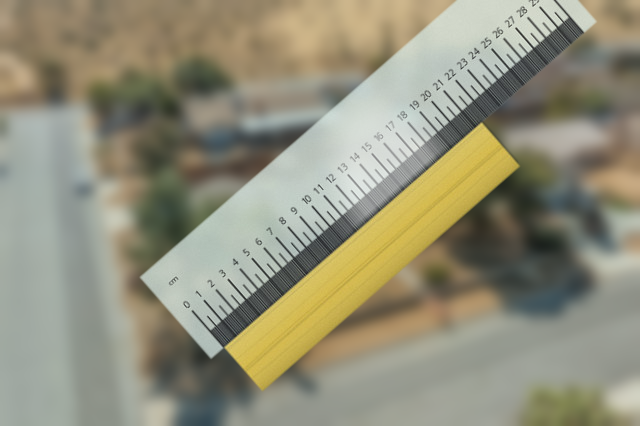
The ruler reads 21.5 cm
